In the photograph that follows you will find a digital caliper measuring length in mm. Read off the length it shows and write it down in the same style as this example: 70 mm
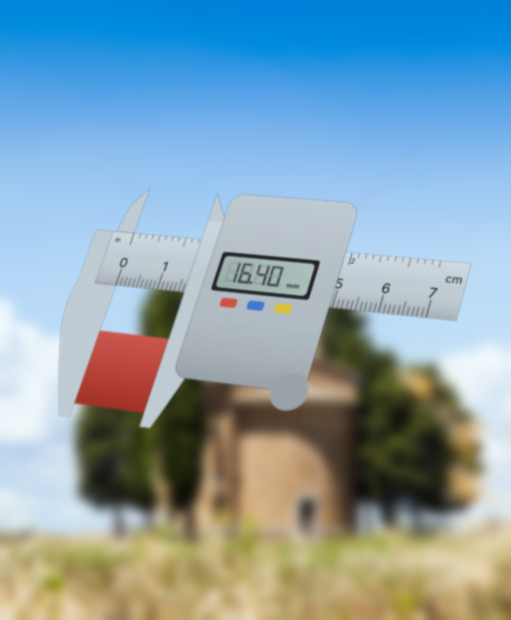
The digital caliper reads 16.40 mm
